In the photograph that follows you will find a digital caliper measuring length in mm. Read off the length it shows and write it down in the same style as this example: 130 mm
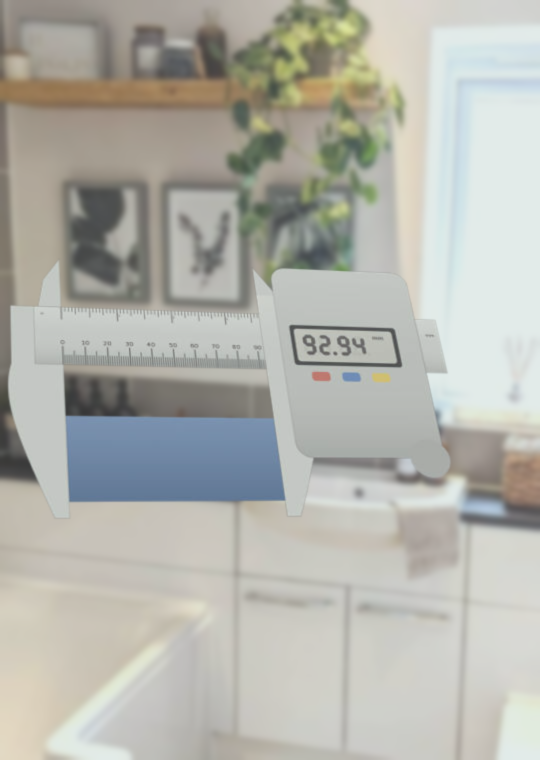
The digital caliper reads 92.94 mm
